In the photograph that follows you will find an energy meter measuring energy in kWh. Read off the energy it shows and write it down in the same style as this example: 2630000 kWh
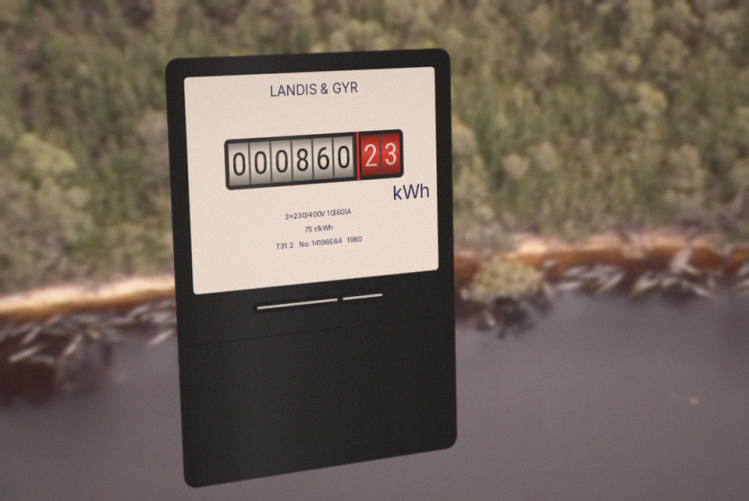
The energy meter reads 860.23 kWh
